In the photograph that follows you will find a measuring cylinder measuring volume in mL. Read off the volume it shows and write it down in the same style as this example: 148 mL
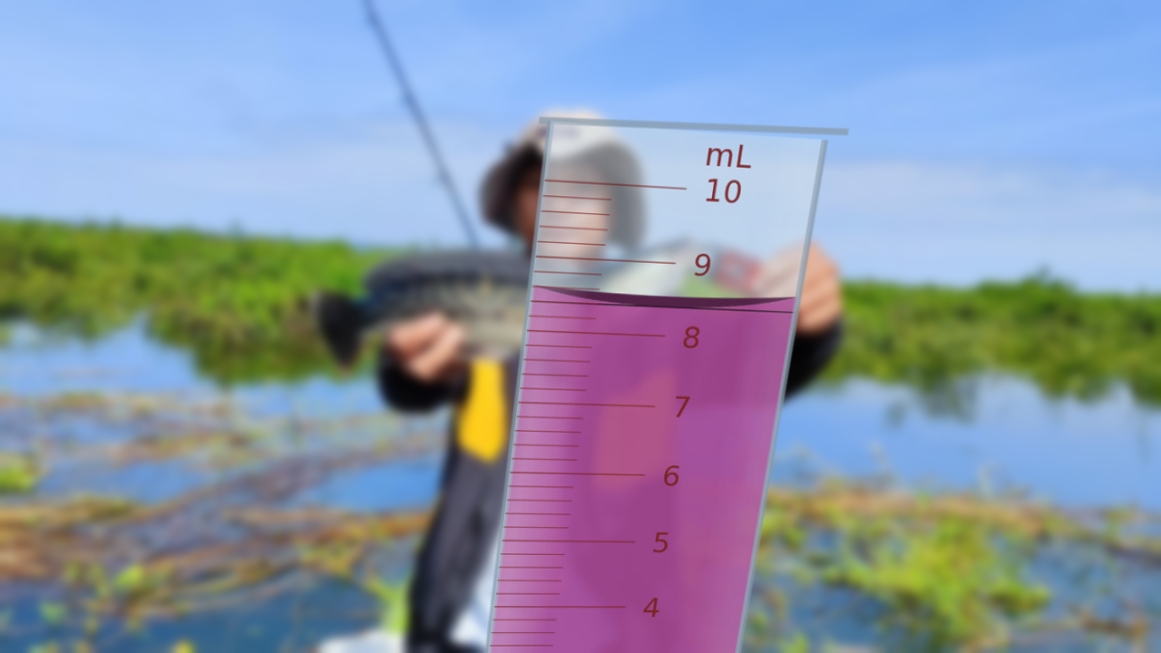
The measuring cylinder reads 8.4 mL
